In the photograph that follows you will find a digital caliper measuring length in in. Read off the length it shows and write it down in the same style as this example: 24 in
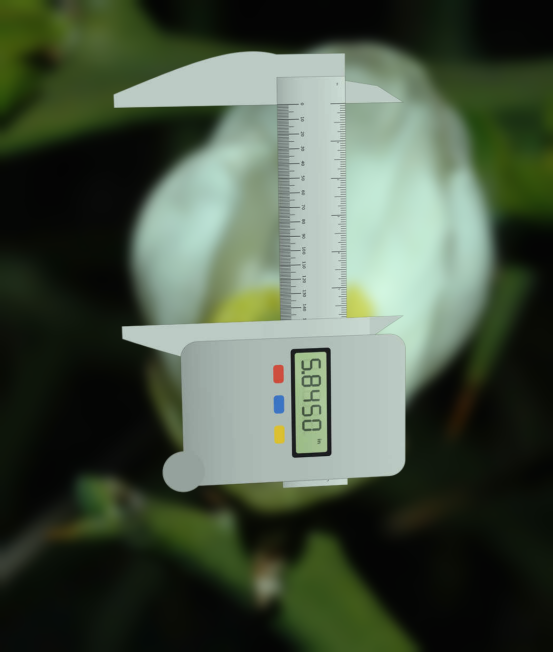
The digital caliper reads 5.8450 in
